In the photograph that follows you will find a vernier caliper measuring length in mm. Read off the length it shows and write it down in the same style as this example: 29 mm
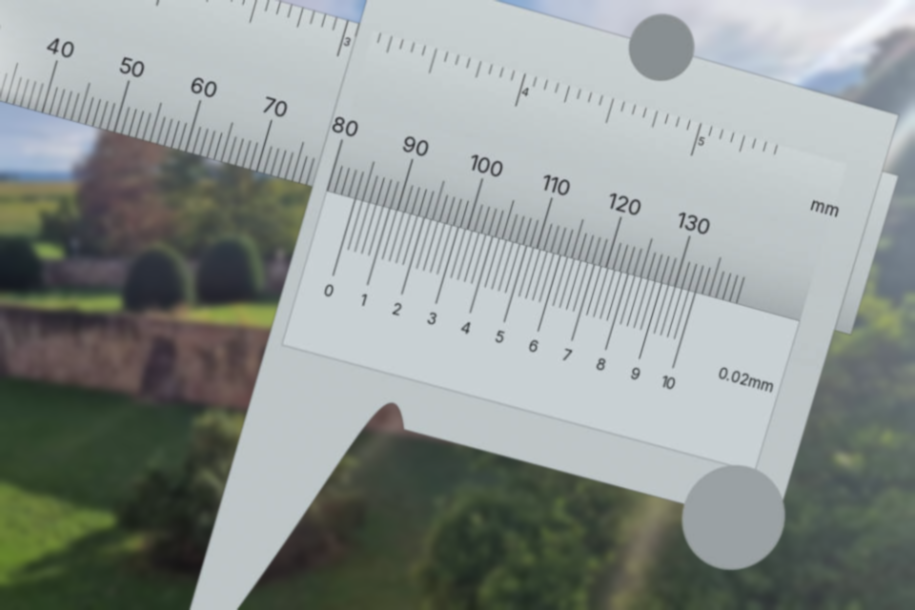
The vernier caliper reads 84.0 mm
